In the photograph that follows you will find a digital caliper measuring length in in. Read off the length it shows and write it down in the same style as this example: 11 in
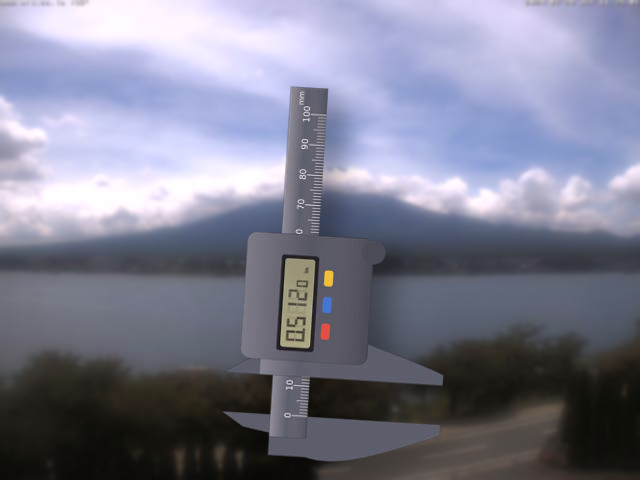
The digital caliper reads 0.5120 in
